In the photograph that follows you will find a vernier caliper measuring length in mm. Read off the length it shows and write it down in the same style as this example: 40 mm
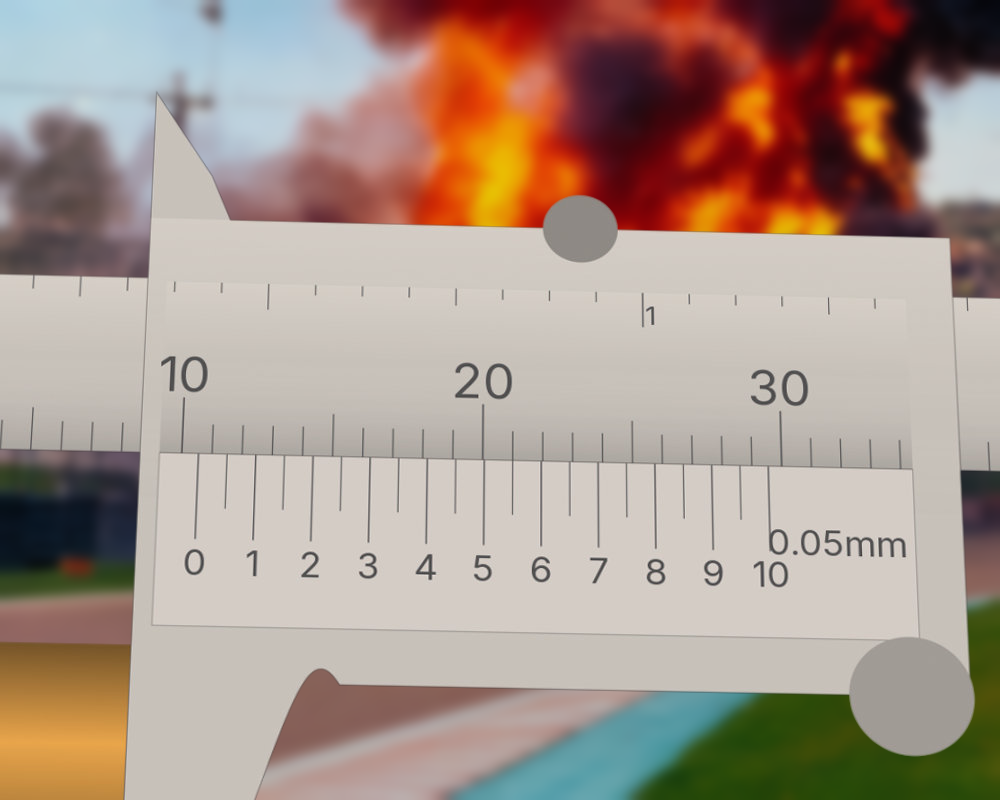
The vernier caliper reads 10.55 mm
